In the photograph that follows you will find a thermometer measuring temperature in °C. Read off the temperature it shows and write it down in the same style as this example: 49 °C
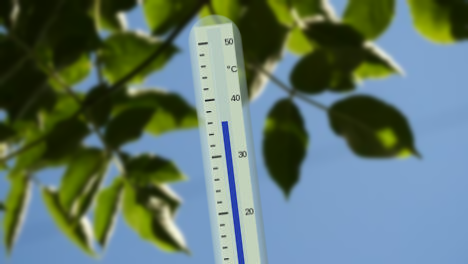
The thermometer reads 36 °C
